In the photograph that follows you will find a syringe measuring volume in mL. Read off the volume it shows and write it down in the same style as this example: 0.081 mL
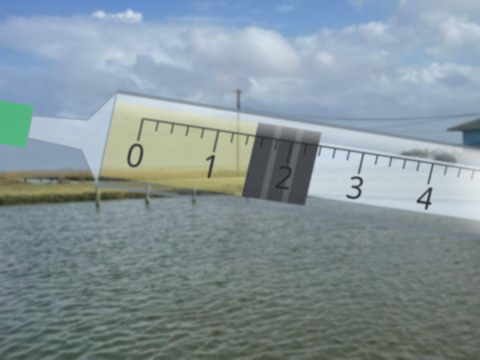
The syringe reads 1.5 mL
